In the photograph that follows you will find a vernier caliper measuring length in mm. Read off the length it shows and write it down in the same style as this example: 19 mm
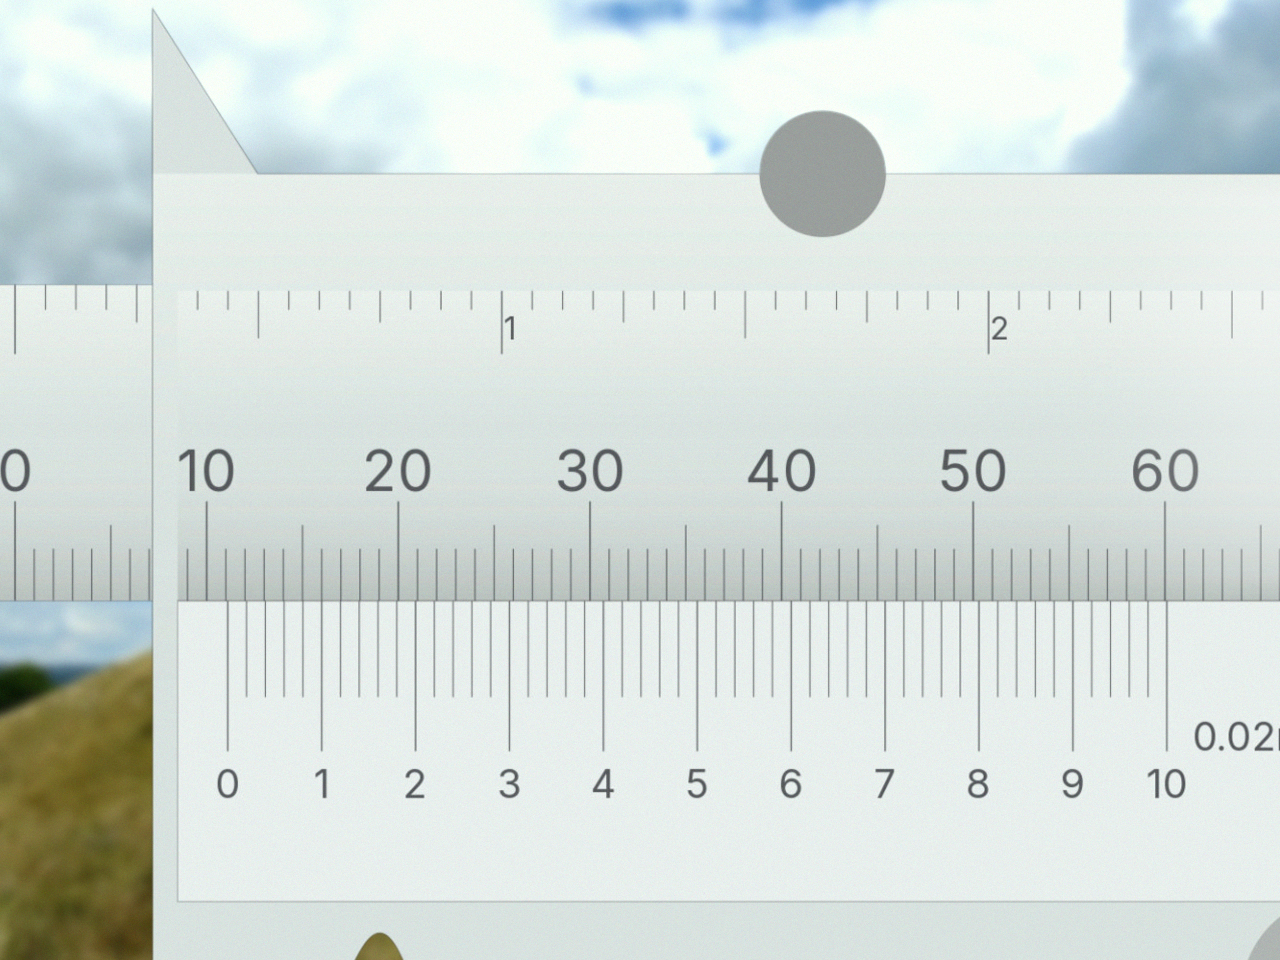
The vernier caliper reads 11.1 mm
